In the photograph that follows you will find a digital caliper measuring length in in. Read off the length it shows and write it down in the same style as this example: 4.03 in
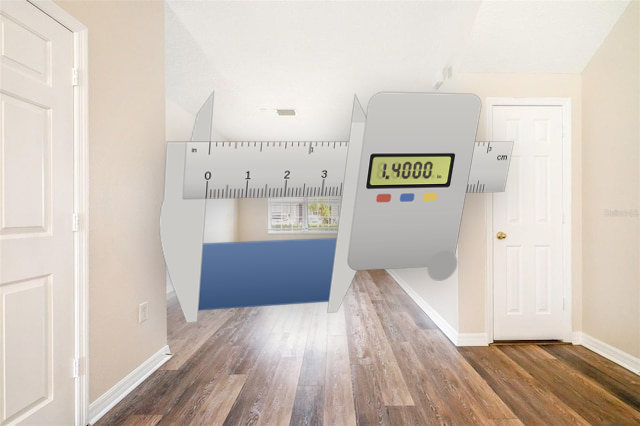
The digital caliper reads 1.4000 in
